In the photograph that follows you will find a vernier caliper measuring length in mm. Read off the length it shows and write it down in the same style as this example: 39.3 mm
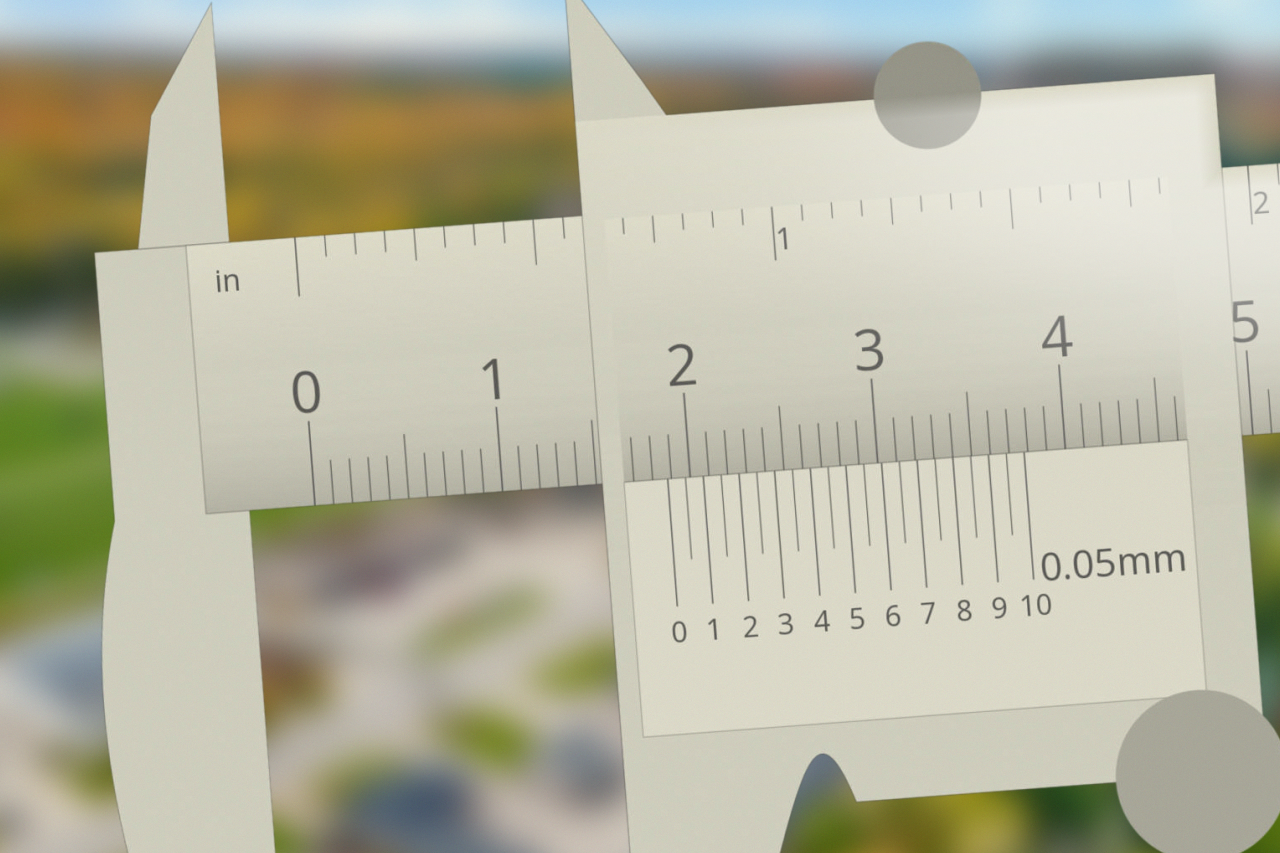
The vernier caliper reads 18.8 mm
